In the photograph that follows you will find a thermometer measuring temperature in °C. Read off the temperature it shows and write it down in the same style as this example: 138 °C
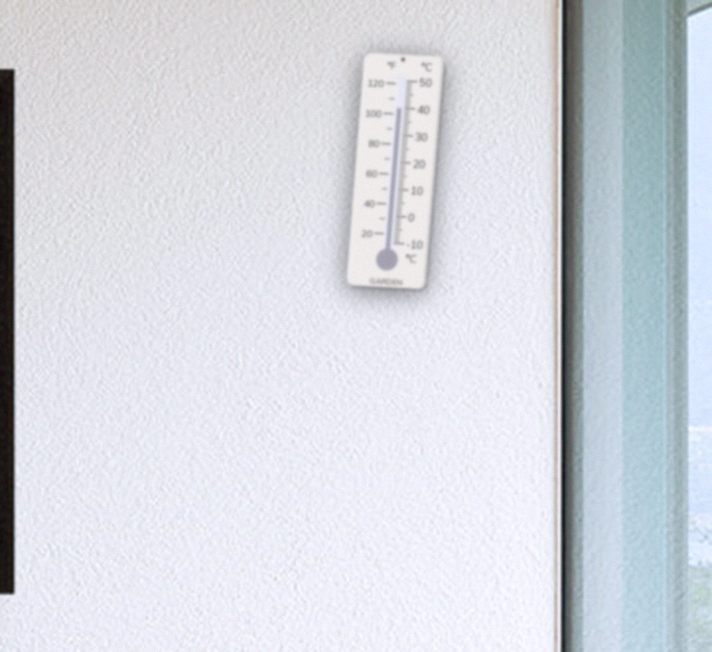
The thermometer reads 40 °C
